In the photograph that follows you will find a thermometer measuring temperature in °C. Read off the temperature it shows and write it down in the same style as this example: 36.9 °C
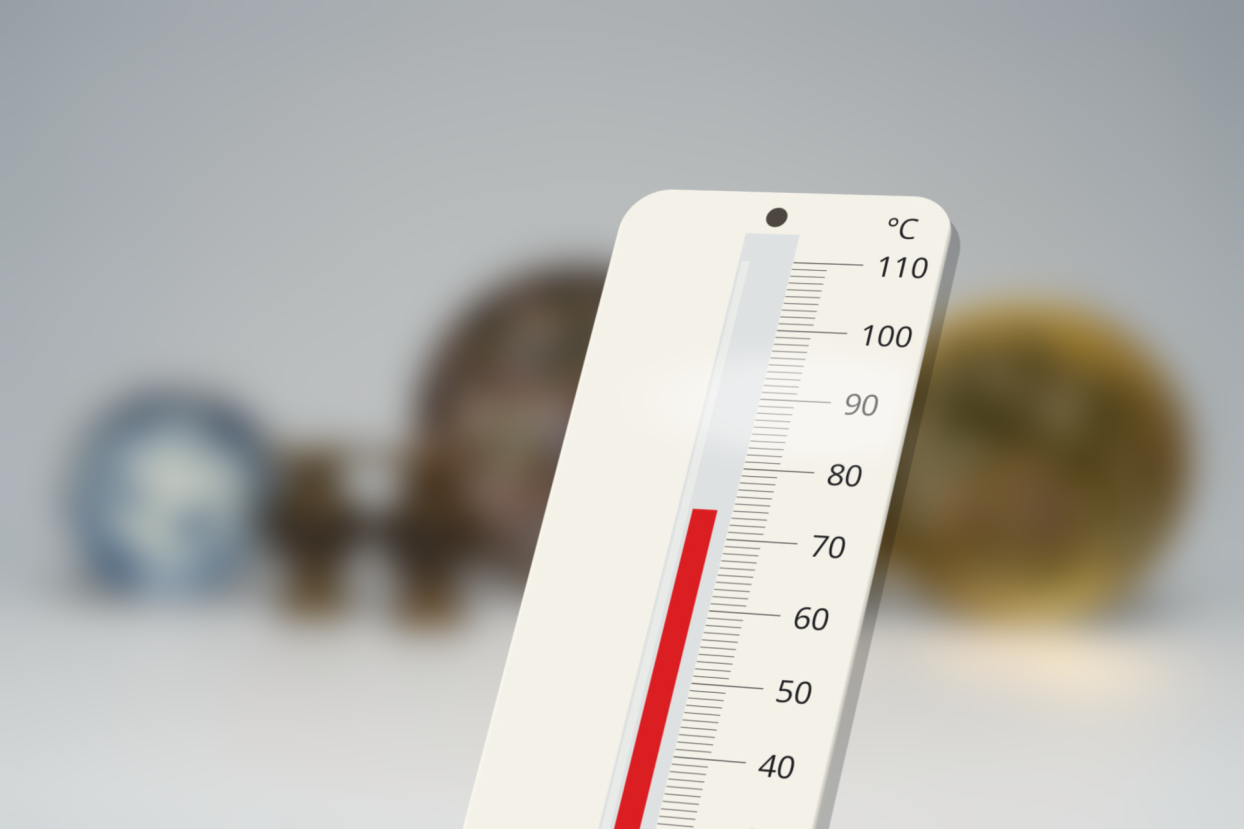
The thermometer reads 74 °C
